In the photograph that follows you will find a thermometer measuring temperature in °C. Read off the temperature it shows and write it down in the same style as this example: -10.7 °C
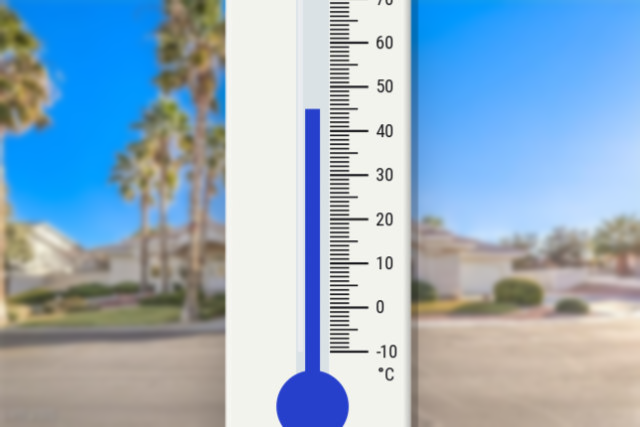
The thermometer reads 45 °C
